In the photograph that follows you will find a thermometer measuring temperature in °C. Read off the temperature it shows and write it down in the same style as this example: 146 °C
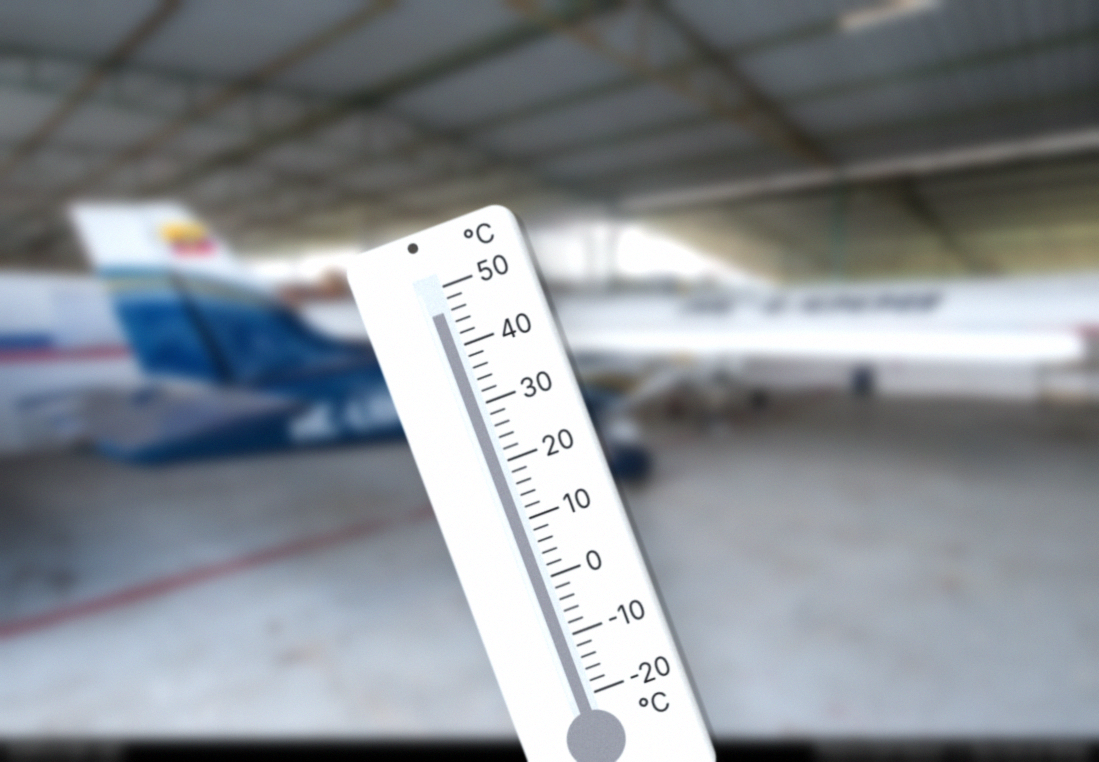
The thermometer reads 46 °C
